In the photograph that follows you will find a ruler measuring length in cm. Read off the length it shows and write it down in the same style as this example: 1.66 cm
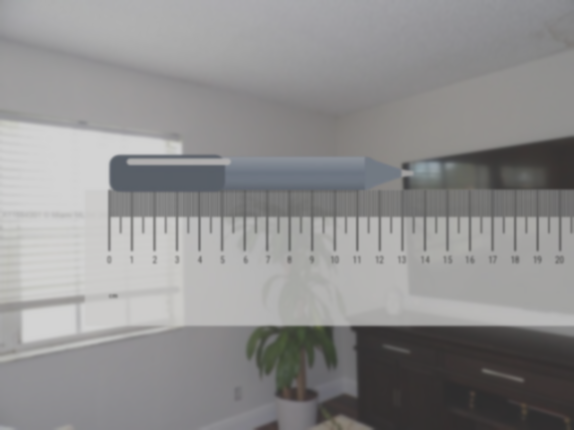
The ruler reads 13.5 cm
